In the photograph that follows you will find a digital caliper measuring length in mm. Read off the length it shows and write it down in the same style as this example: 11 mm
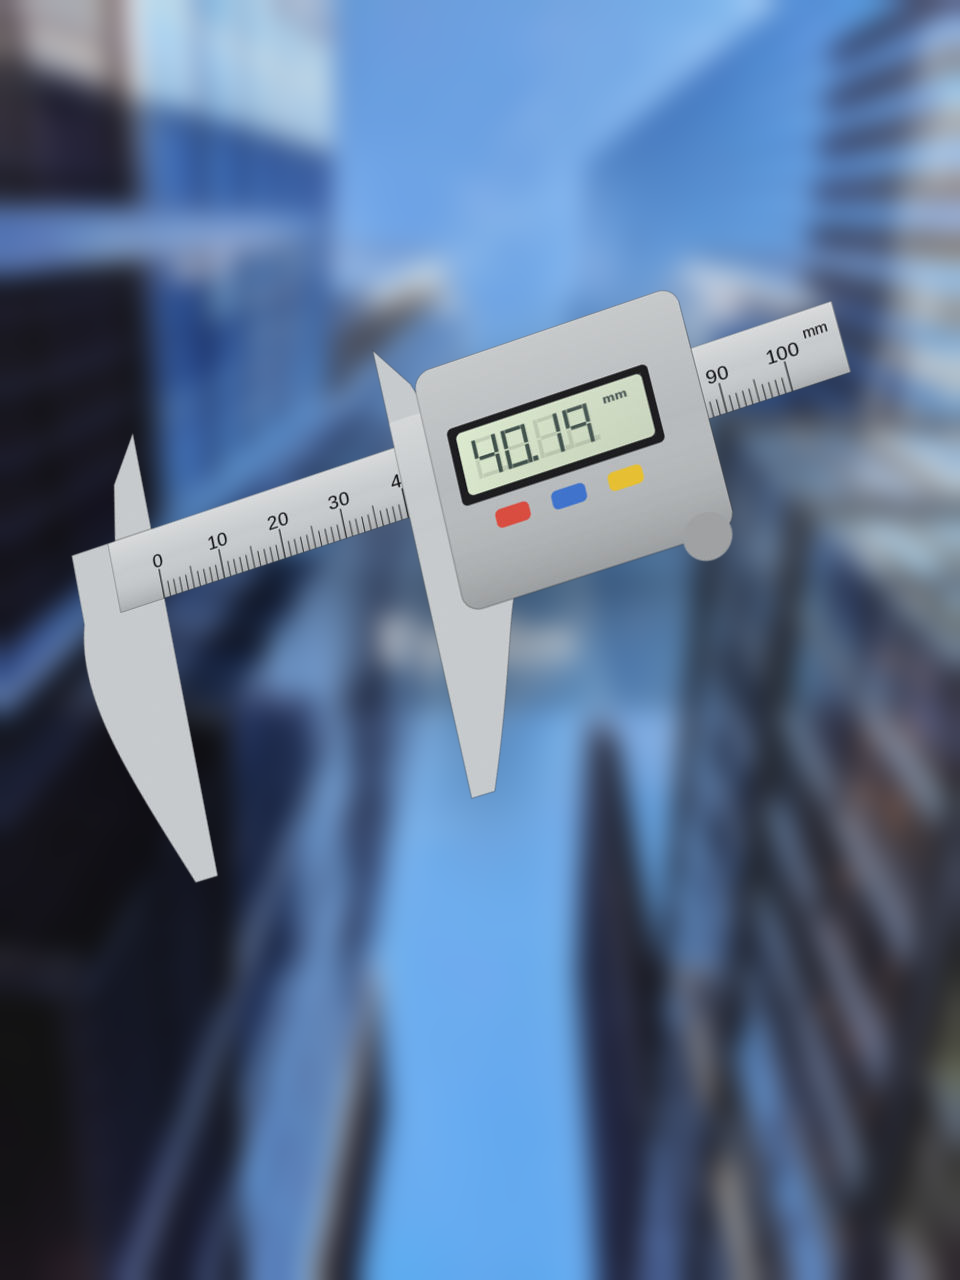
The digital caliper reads 40.19 mm
